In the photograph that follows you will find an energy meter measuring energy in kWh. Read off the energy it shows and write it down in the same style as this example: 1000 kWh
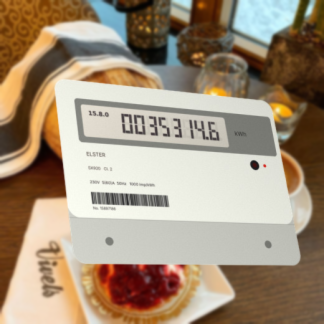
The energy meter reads 35314.6 kWh
